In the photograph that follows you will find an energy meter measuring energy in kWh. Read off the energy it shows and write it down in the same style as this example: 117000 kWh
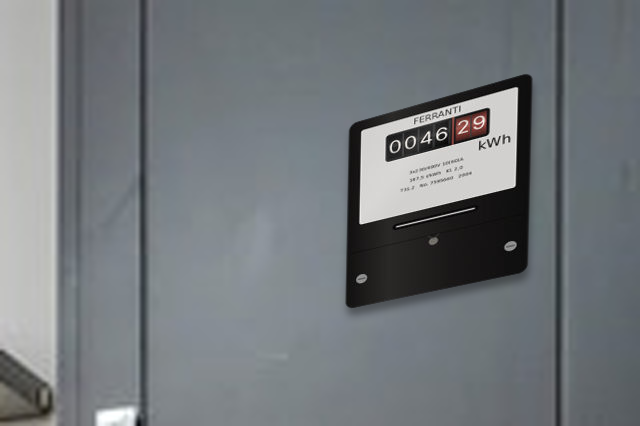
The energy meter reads 46.29 kWh
